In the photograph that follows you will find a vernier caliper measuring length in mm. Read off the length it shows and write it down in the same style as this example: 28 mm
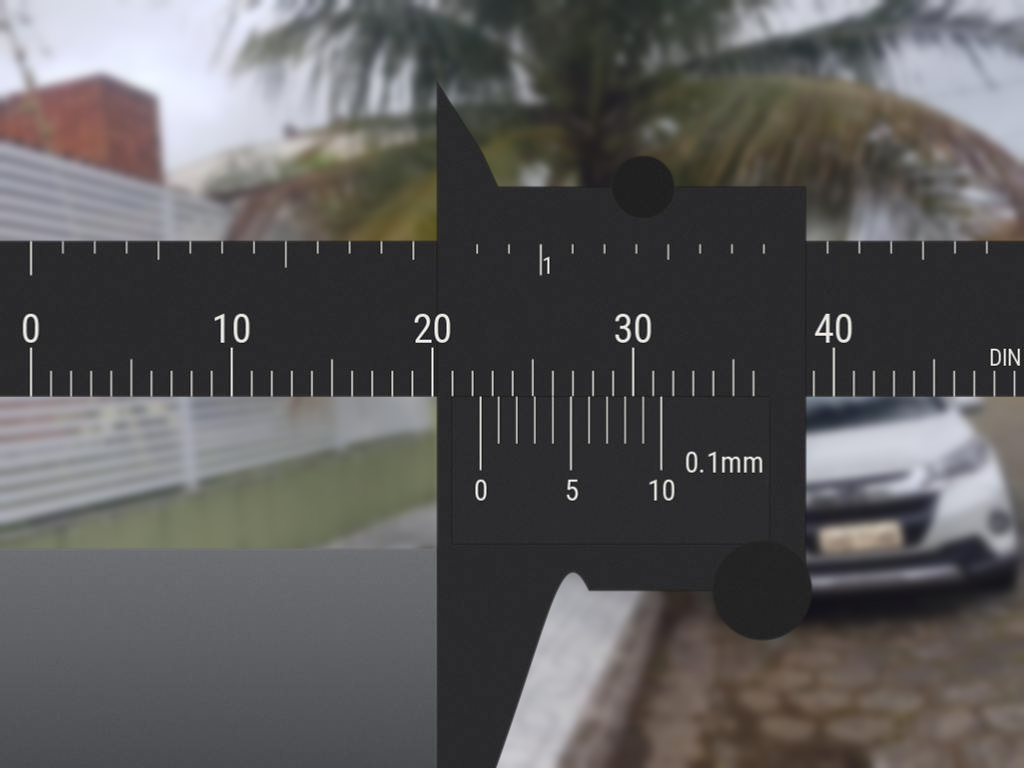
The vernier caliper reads 22.4 mm
